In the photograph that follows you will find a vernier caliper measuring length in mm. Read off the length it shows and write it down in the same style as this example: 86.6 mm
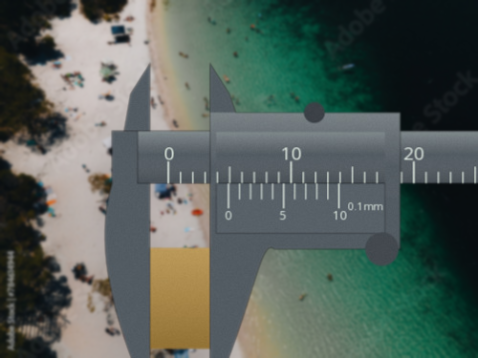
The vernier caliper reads 4.9 mm
